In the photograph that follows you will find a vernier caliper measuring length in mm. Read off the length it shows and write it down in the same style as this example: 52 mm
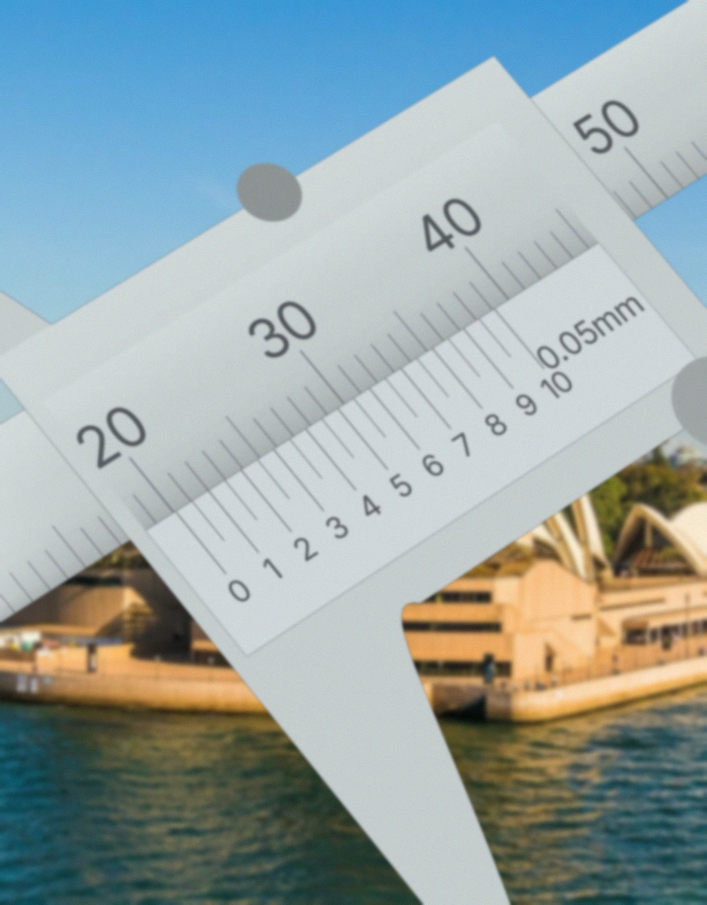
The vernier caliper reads 20.1 mm
